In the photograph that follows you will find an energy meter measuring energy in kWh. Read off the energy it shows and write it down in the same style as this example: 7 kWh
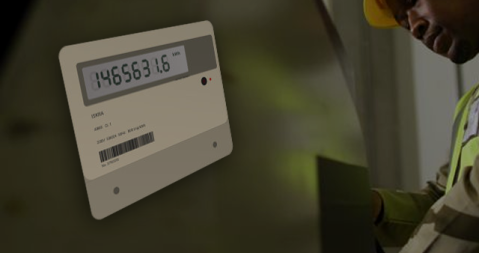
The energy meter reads 1465631.6 kWh
